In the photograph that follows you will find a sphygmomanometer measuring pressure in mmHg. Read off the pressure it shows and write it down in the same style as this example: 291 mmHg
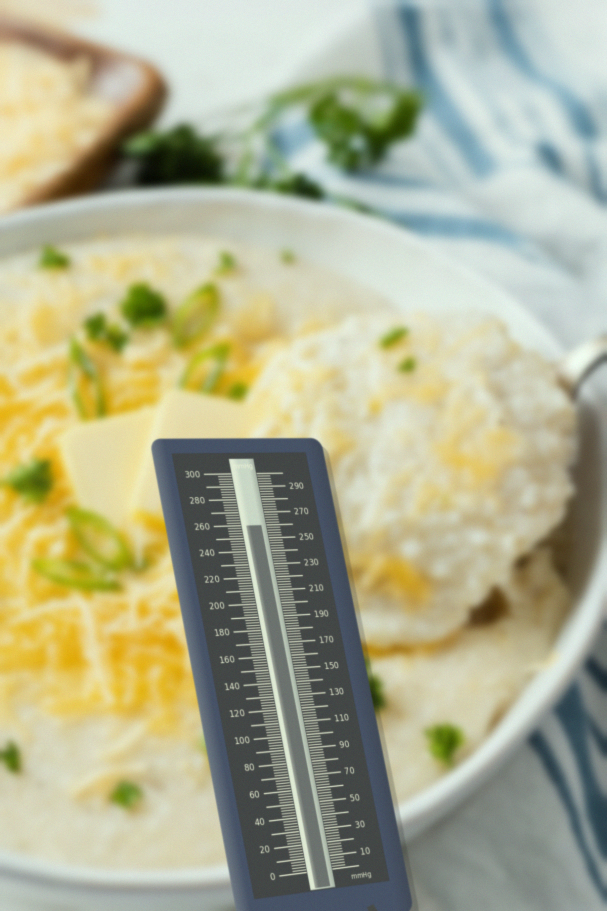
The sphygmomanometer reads 260 mmHg
